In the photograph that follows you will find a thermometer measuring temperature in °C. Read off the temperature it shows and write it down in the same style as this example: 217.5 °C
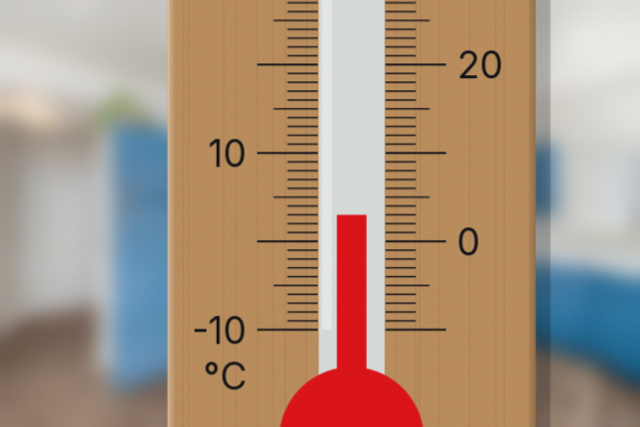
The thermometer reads 3 °C
